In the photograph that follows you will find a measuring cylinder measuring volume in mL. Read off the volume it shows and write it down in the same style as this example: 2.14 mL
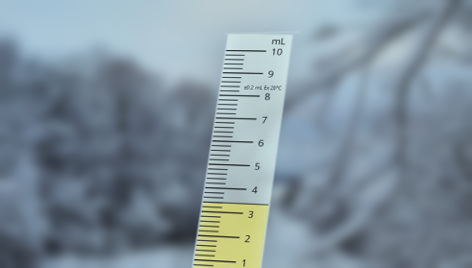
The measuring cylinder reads 3.4 mL
